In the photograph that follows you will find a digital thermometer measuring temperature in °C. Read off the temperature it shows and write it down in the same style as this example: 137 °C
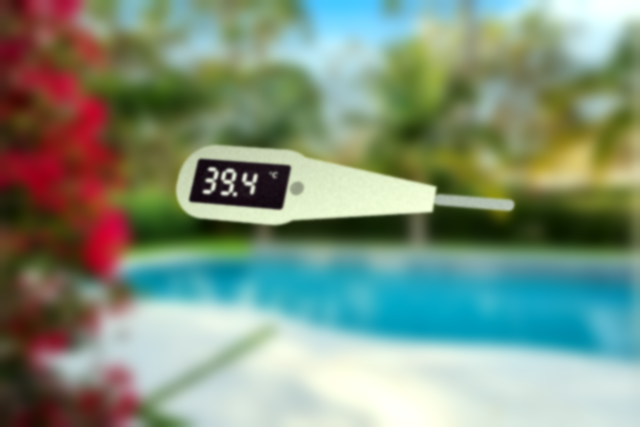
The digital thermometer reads 39.4 °C
